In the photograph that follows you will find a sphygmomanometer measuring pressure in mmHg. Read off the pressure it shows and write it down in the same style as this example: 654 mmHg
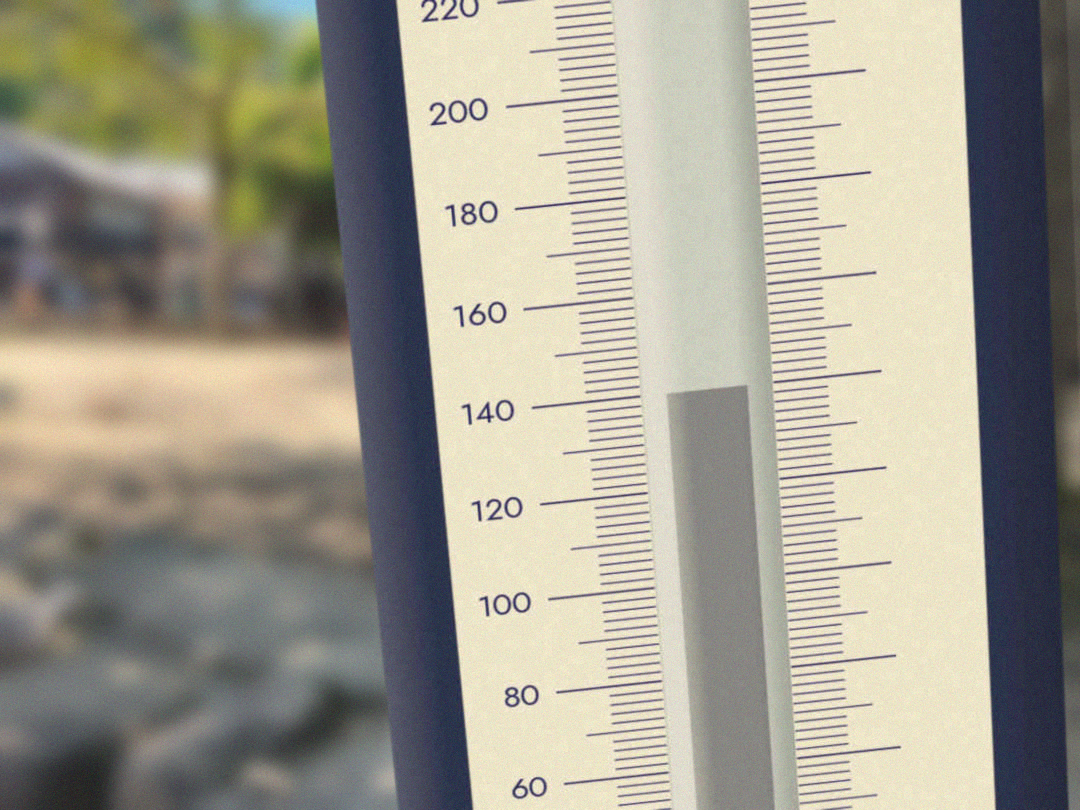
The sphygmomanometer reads 140 mmHg
